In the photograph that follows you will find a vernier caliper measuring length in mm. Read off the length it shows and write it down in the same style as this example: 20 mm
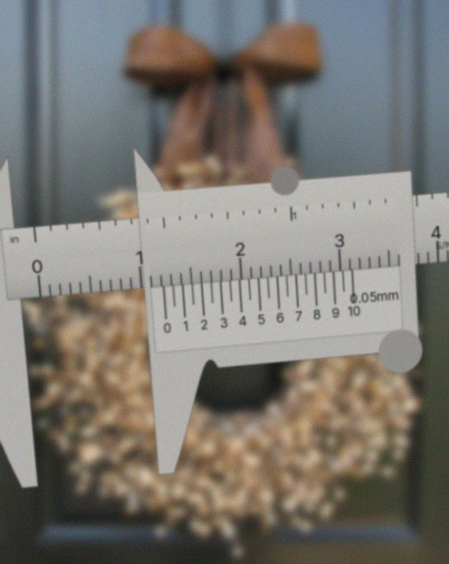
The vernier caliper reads 12.2 mm
